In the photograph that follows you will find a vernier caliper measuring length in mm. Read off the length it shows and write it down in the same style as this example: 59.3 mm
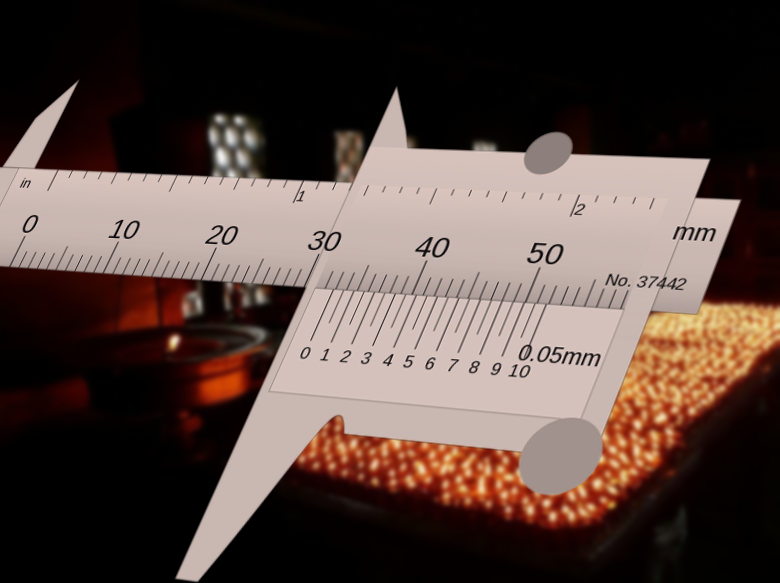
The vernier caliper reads 32.8 mm
